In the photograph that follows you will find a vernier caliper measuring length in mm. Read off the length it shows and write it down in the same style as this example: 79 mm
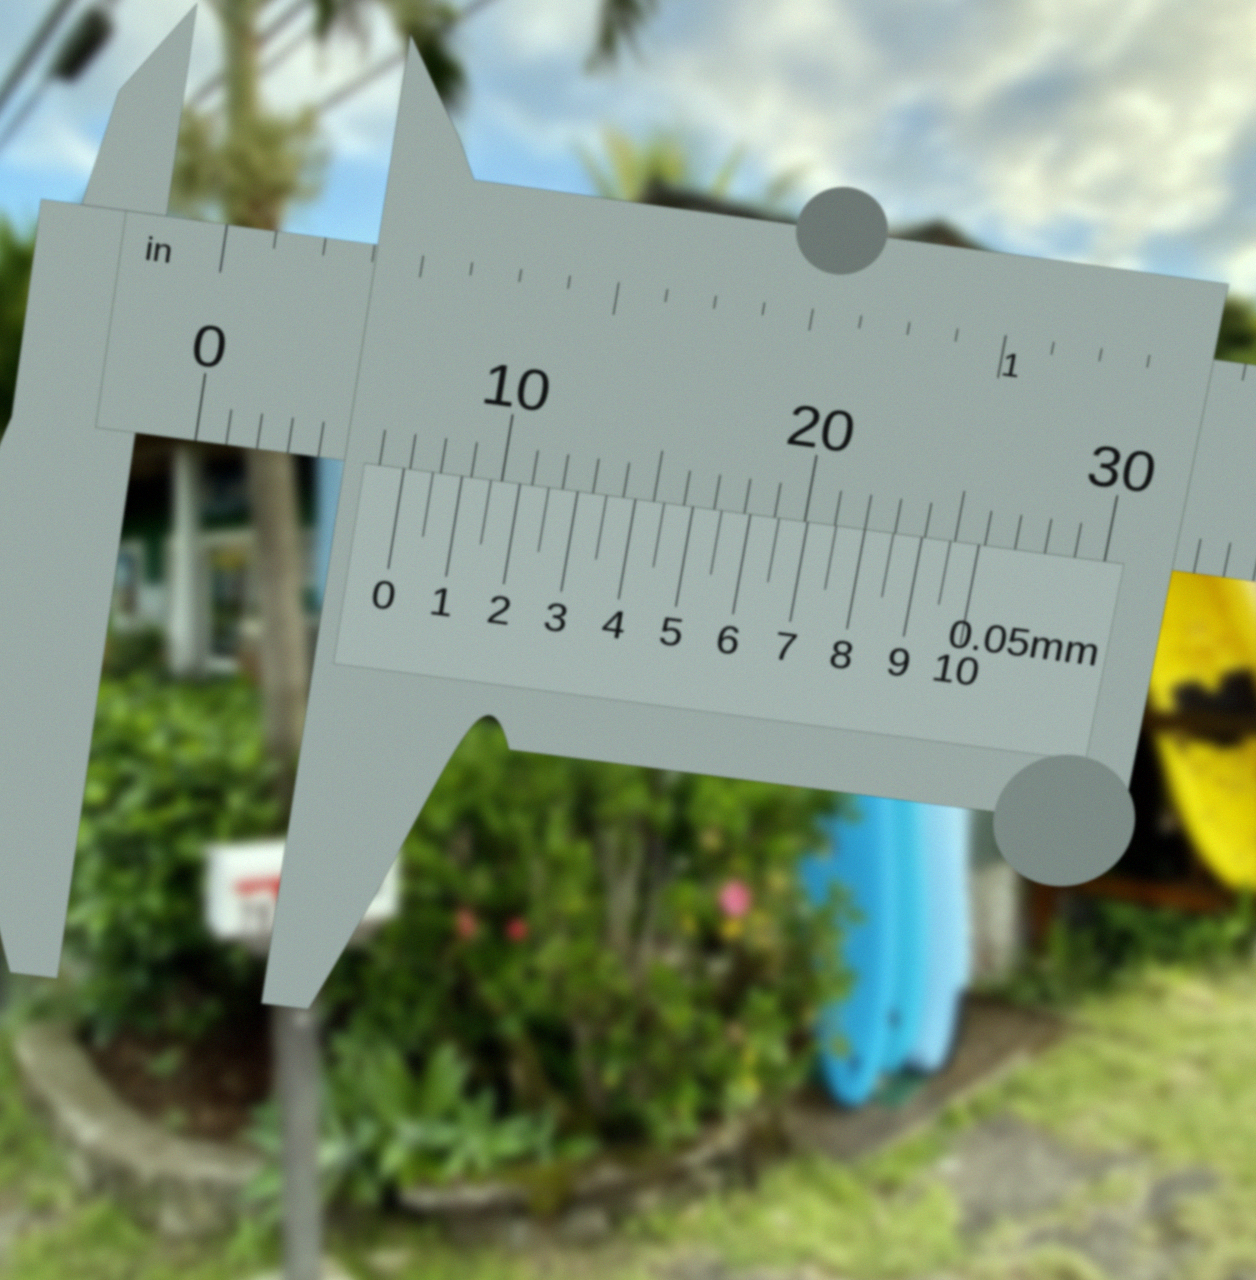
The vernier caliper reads 6.8 mm
